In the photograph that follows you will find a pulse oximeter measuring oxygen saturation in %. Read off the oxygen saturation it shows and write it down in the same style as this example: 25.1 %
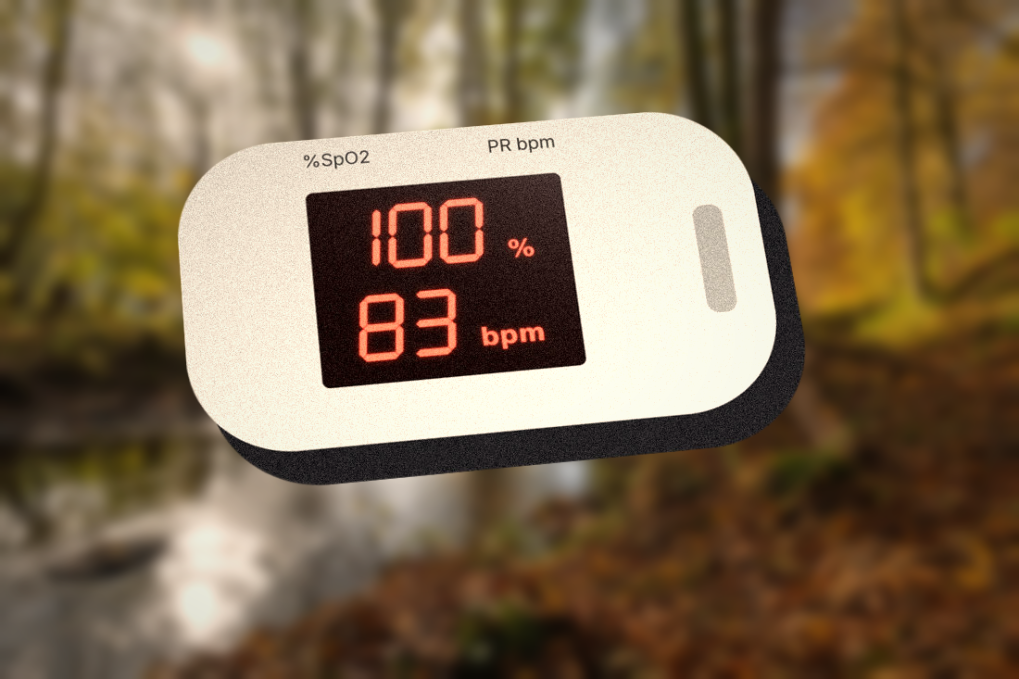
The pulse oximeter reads 100 %
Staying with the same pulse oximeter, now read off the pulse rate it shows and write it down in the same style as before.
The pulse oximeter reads 83 bpm
